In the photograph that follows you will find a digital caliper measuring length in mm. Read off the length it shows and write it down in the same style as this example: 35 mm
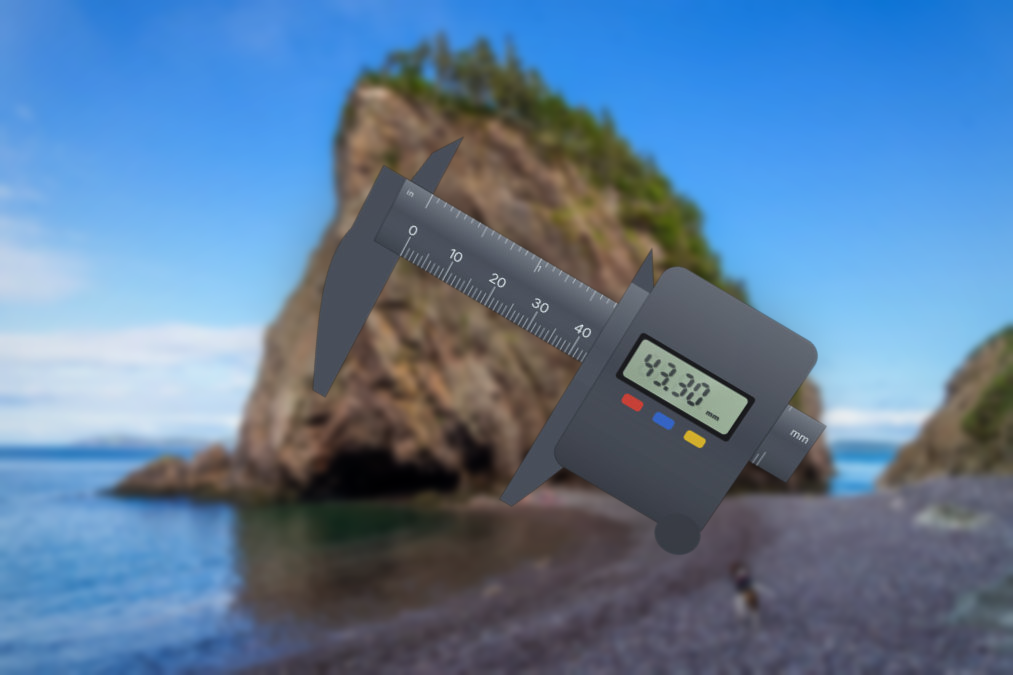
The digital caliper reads 43.30 mm
